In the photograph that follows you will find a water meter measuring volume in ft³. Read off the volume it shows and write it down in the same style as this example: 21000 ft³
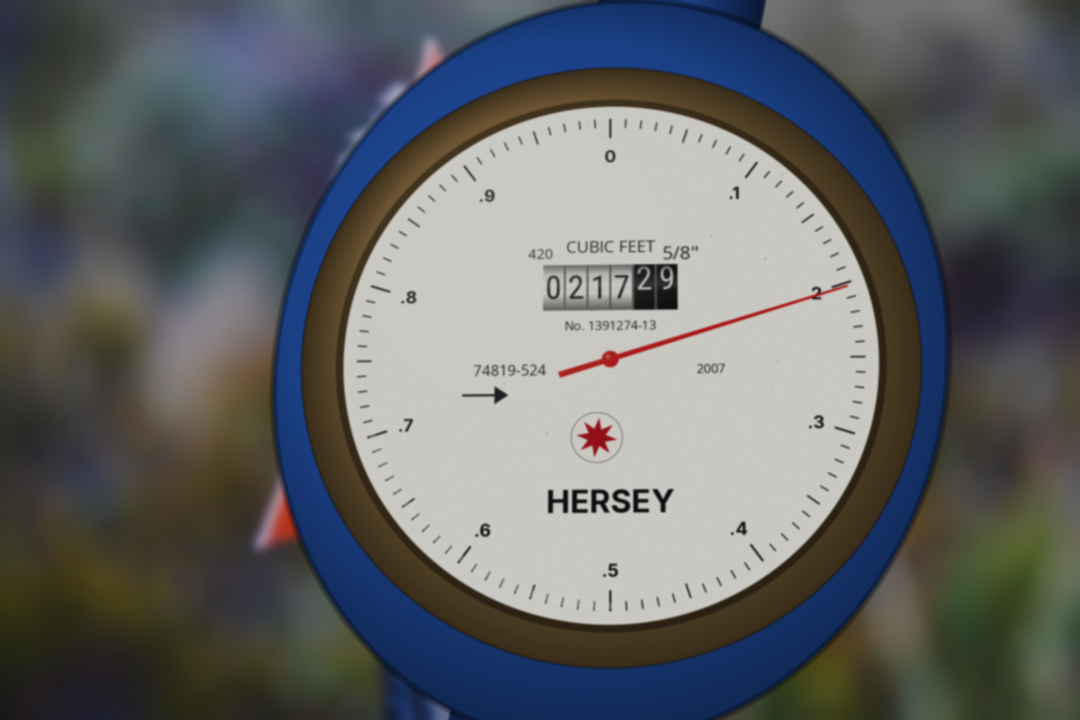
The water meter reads 21729.20 ft³
